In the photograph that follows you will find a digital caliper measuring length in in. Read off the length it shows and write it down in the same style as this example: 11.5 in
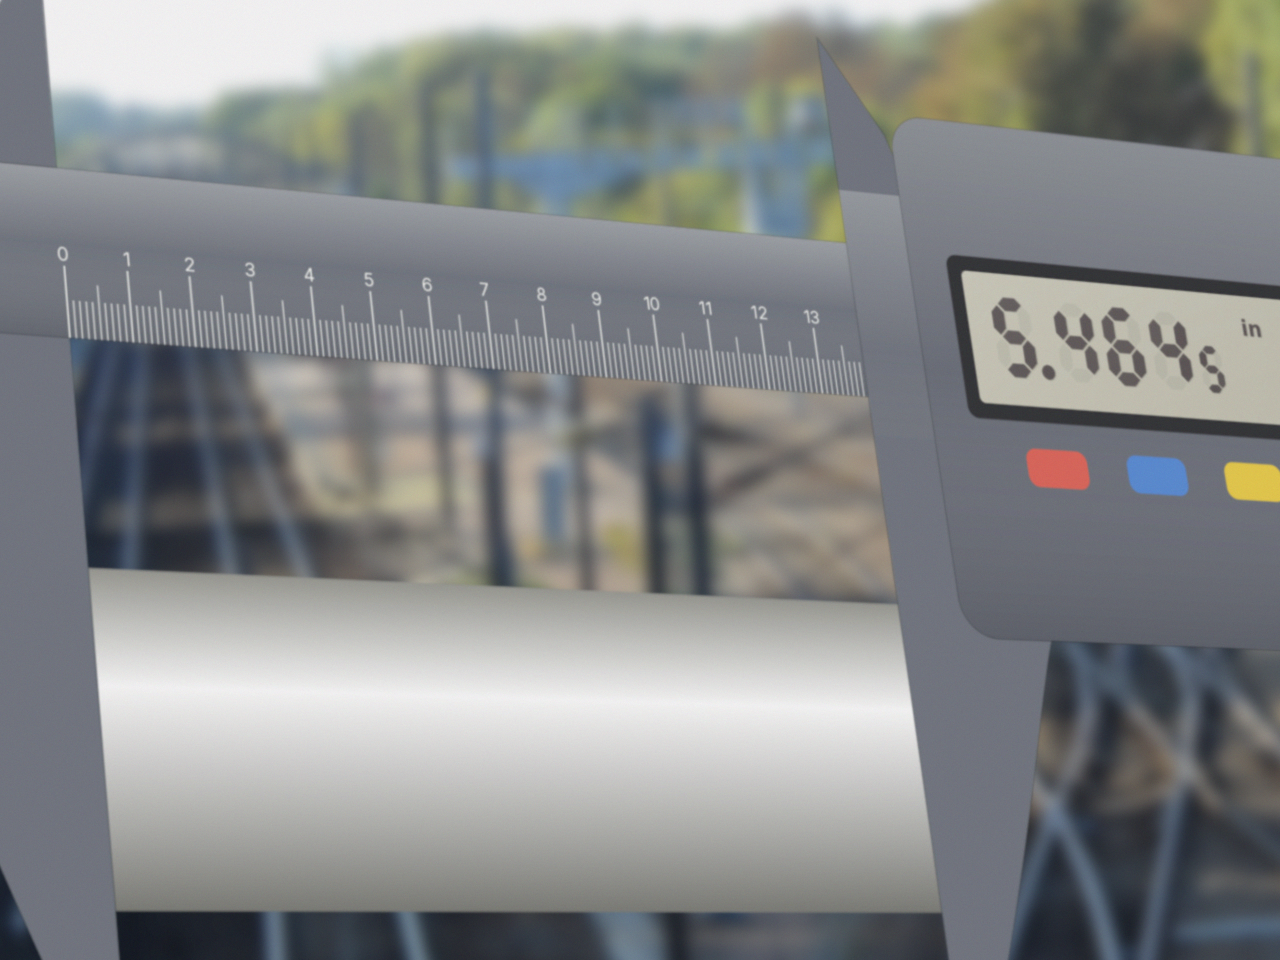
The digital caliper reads 5.4645 in
